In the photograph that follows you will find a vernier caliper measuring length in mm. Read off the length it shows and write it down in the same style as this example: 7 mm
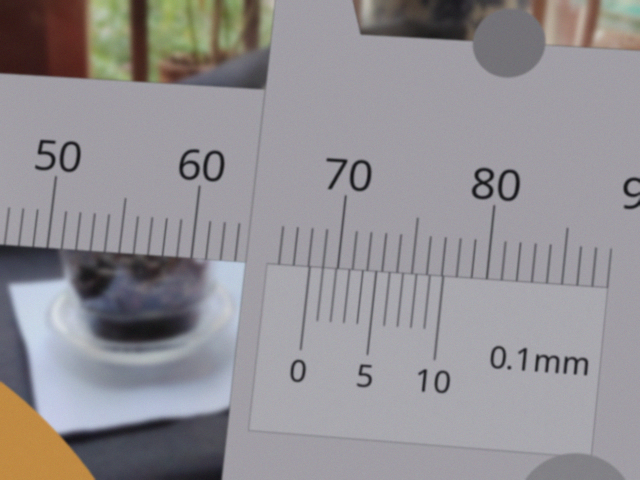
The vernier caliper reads 68.1 mm
